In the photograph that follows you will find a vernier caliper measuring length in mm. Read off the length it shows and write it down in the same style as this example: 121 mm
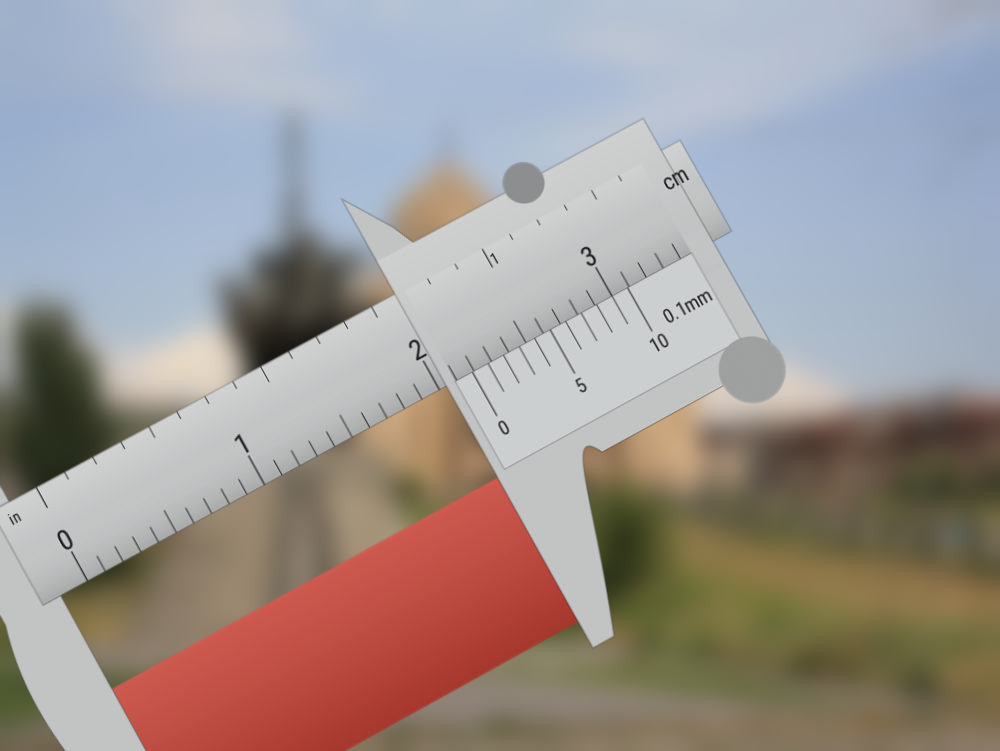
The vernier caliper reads 21.9 mm
